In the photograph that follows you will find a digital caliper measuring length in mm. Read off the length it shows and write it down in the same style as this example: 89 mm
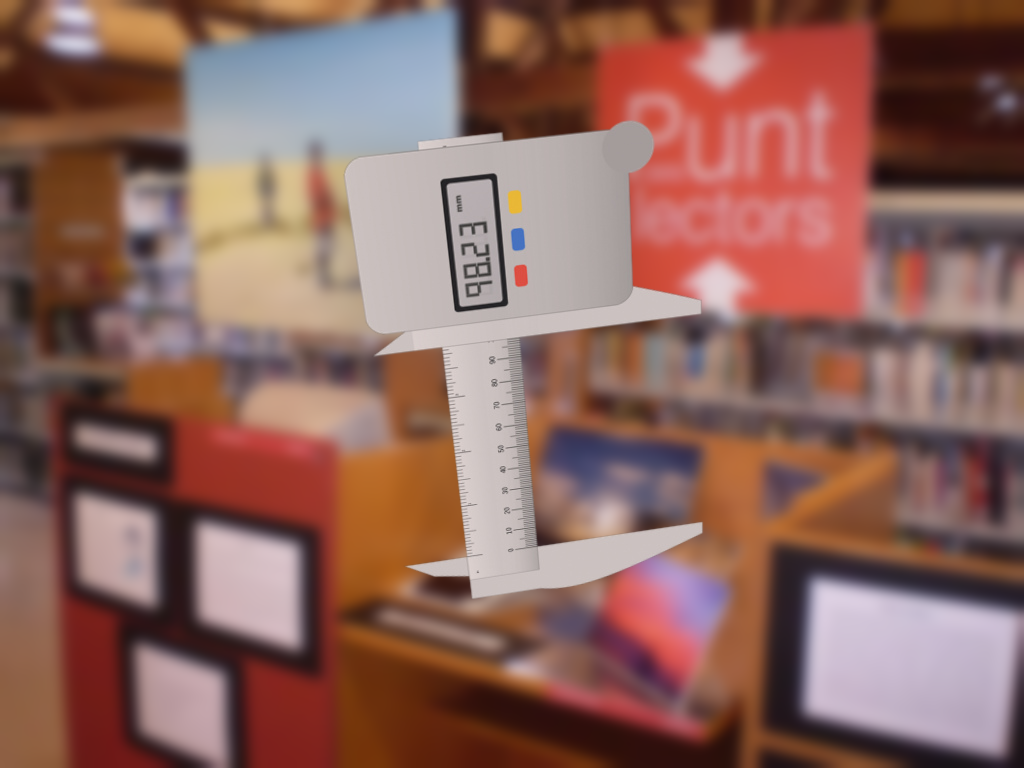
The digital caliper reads 98.23 mm
